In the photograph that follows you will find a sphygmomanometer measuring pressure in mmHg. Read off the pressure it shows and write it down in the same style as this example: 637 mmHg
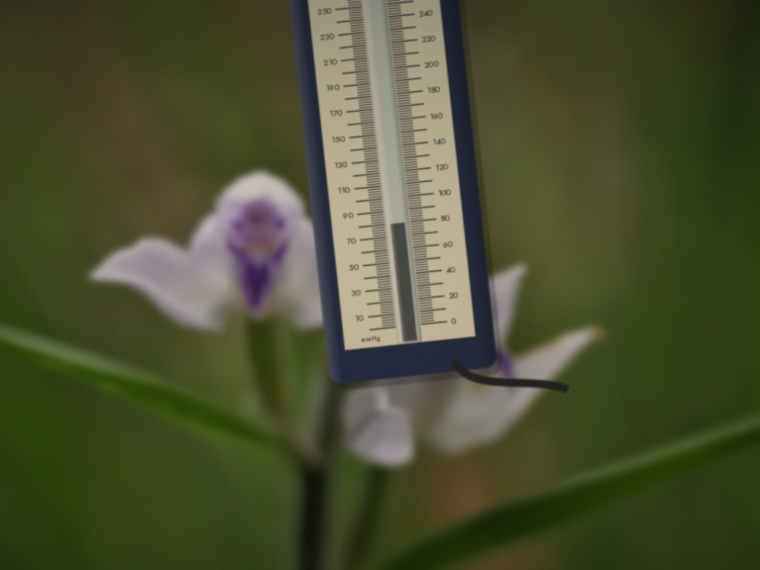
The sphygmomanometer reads 80 mmHg
